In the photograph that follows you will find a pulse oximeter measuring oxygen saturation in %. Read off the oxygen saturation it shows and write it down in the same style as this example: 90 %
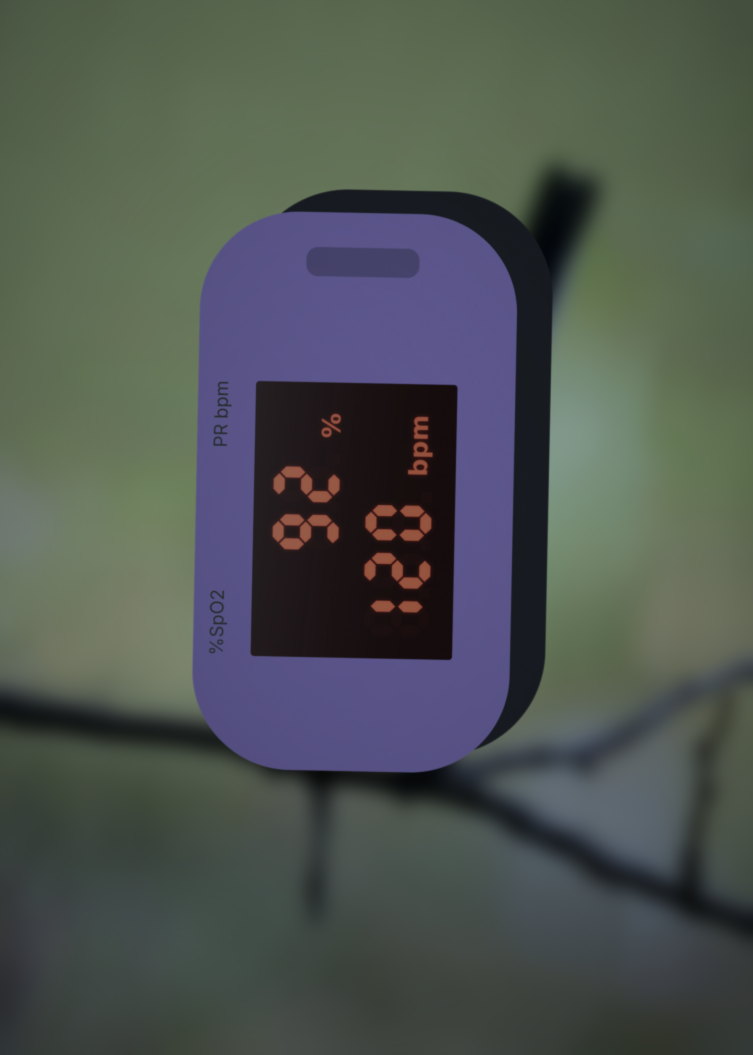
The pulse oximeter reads 92 %
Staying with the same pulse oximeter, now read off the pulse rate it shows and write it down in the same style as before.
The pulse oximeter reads 120 bpm
